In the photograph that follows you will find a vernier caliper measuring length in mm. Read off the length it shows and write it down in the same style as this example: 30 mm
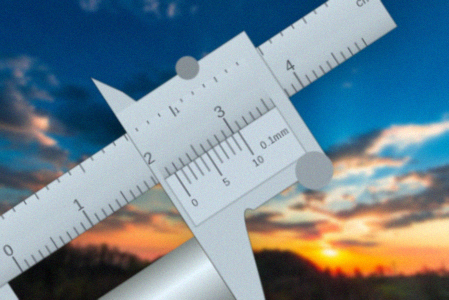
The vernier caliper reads 21.6 mm
